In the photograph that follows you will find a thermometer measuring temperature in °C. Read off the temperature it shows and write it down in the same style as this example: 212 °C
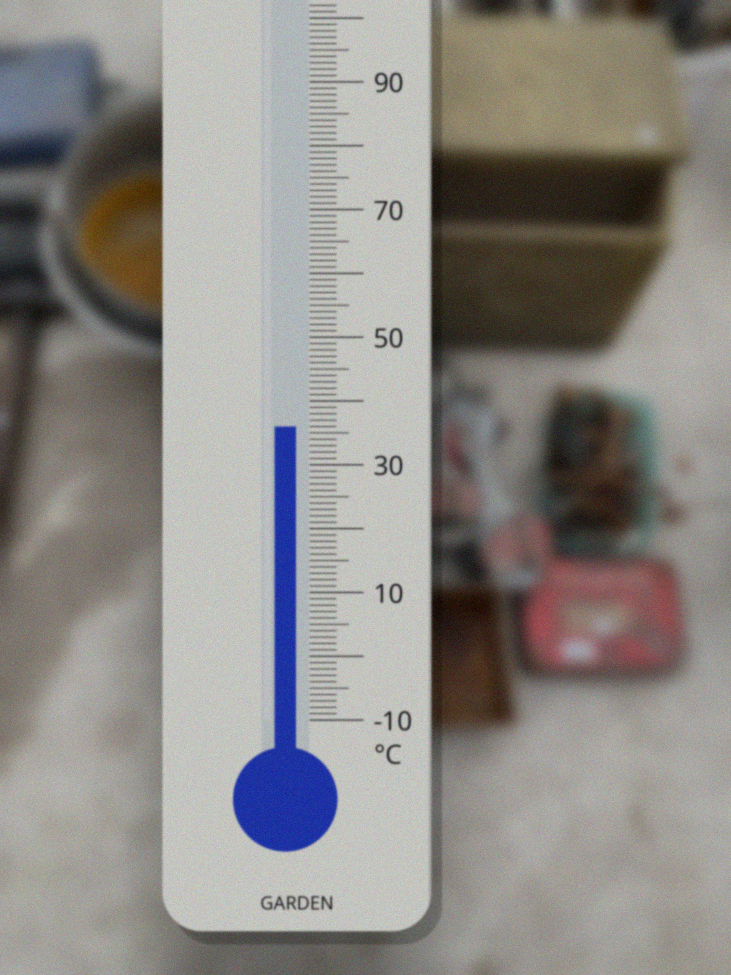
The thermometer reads 36 °C
